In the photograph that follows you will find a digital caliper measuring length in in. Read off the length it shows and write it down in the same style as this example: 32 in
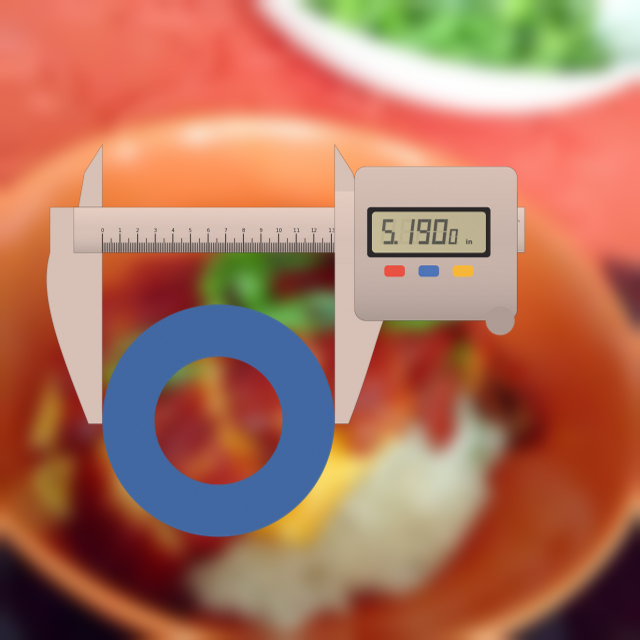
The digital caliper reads 5.1900 in
